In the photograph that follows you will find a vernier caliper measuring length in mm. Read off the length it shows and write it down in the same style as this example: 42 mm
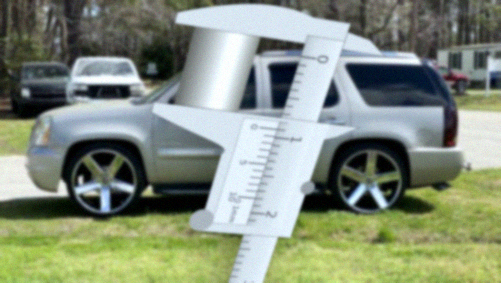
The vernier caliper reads 9.0 mm
